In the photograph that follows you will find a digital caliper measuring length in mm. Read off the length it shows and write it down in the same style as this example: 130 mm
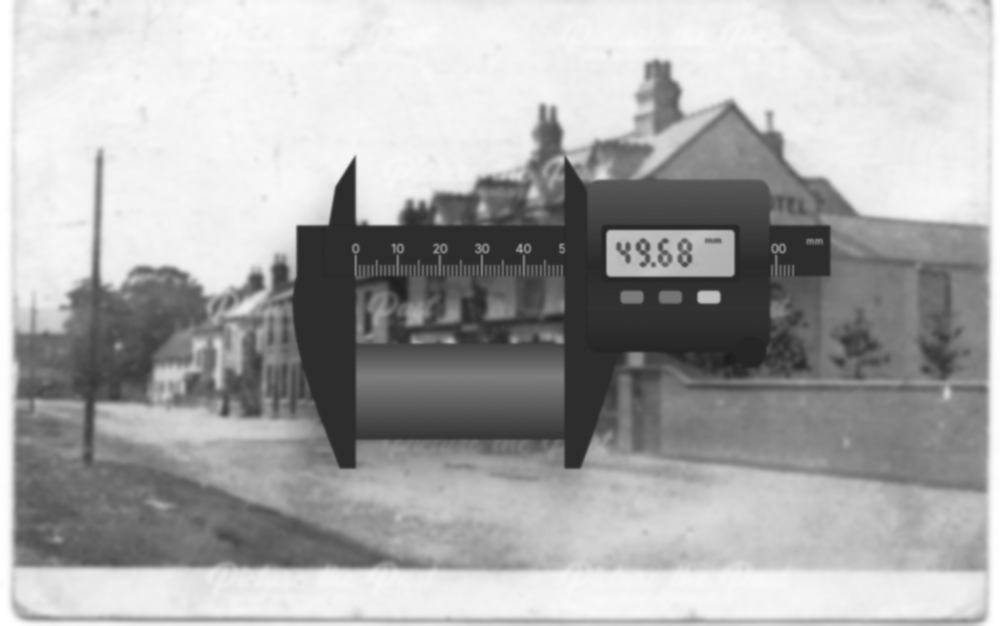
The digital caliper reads 49.68 mm
